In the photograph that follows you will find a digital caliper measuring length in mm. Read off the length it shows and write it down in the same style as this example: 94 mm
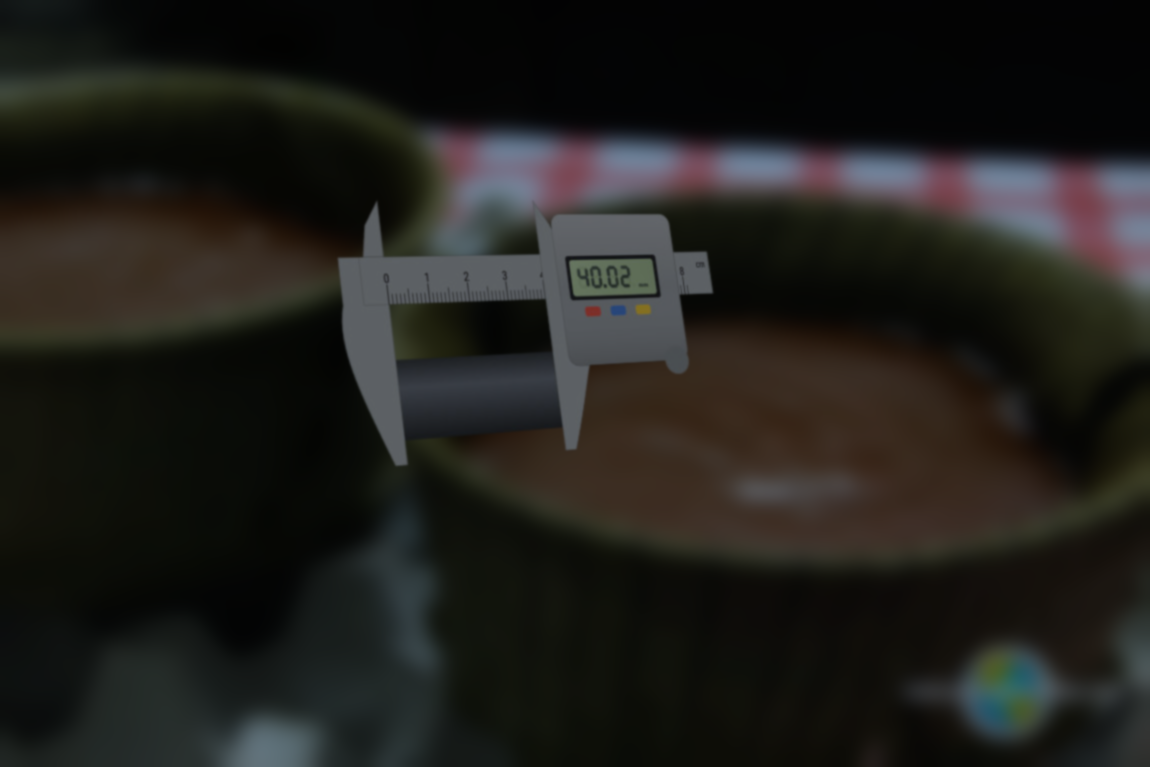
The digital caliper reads 40.02 mm
